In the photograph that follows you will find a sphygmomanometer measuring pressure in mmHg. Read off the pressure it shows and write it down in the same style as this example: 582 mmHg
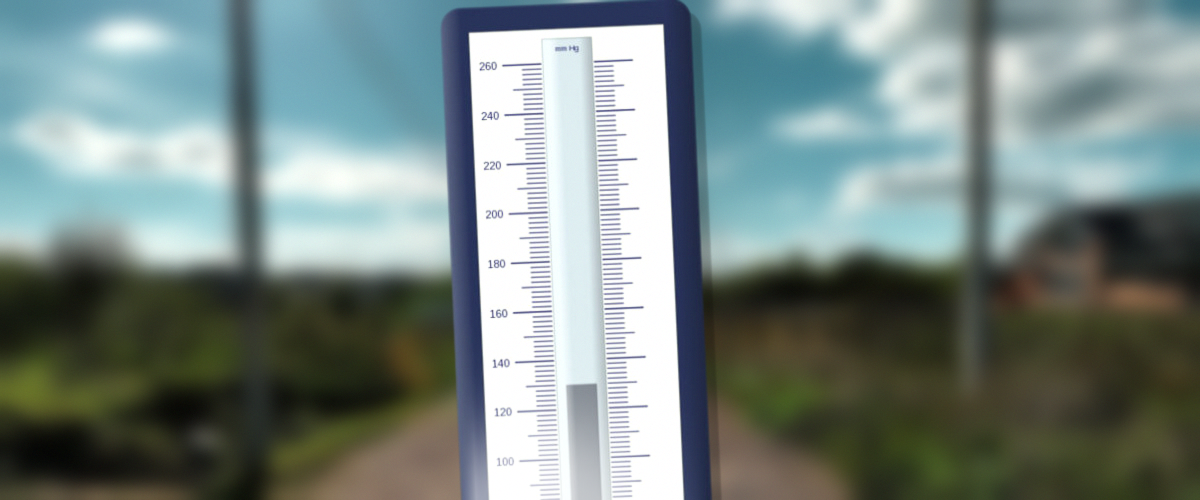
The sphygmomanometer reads 130 mmHg
